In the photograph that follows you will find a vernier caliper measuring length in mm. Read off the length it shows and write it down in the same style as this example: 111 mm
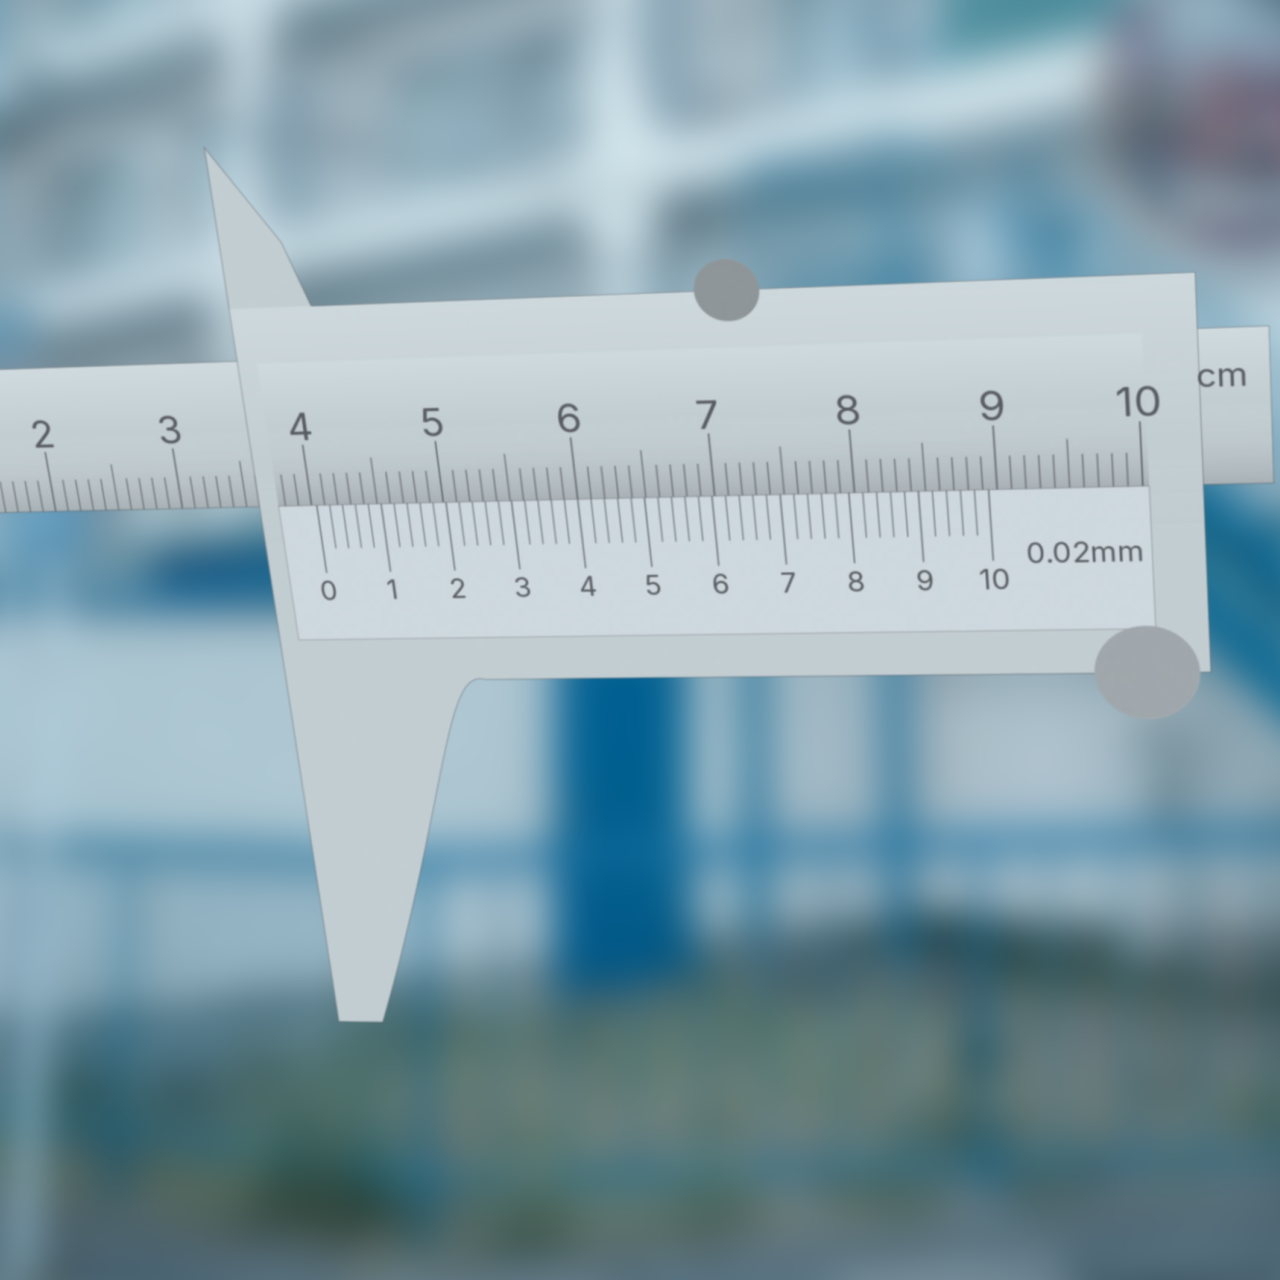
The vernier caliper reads 40.4 mm
